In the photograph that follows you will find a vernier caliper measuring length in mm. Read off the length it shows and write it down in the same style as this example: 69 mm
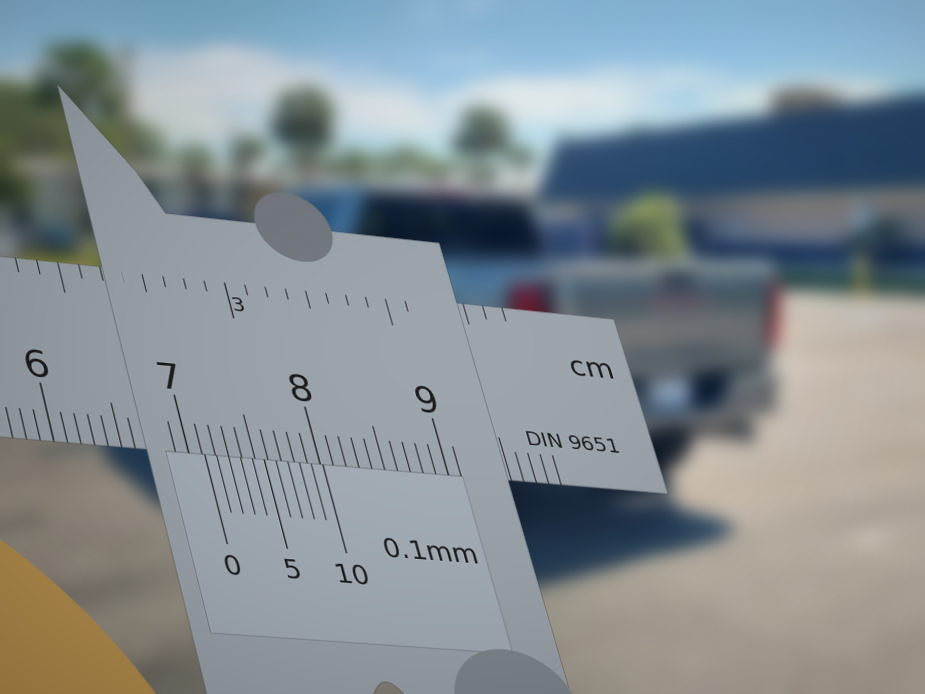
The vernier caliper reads 71.2 mm
